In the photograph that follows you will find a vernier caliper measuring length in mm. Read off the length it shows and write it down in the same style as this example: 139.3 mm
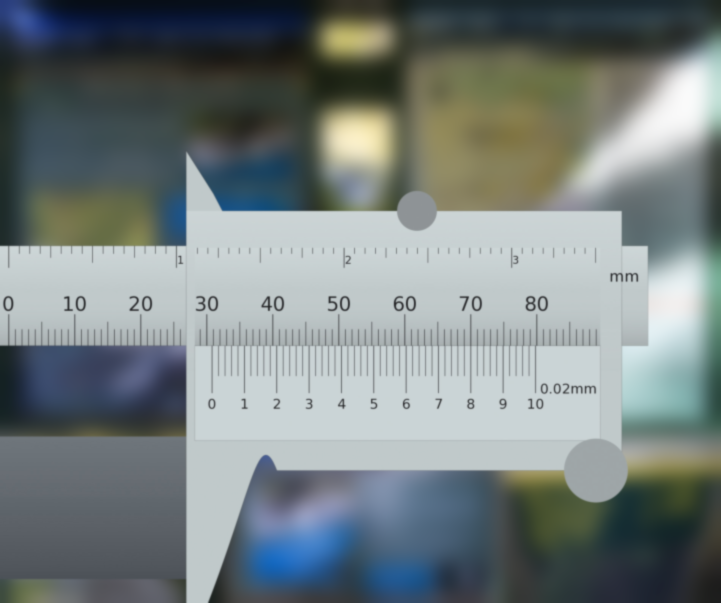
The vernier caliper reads 30.8 mm
